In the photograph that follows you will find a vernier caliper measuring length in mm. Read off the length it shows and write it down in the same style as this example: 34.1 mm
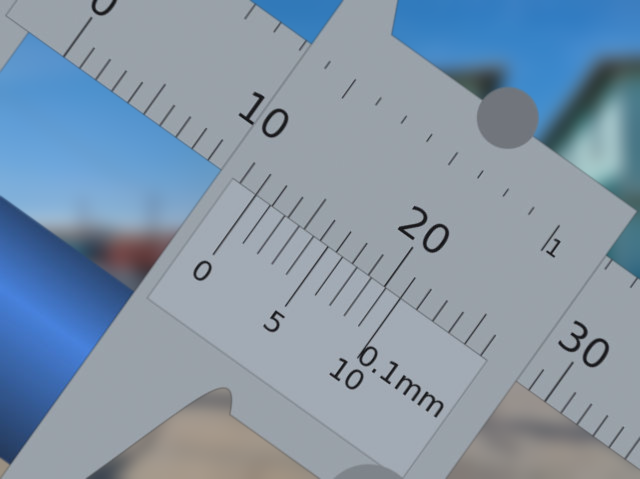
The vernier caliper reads 12.0 mm
